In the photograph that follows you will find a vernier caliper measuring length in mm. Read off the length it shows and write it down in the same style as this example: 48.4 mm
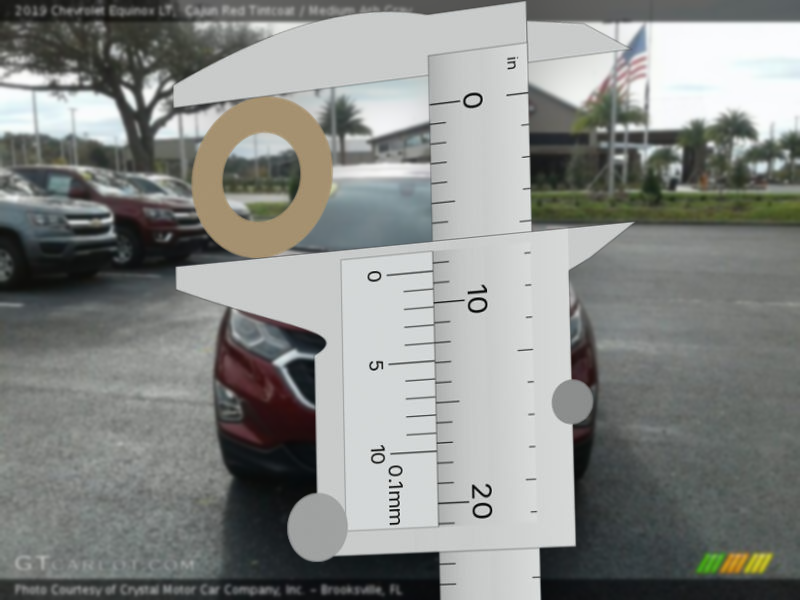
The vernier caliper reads 8.4 mm
